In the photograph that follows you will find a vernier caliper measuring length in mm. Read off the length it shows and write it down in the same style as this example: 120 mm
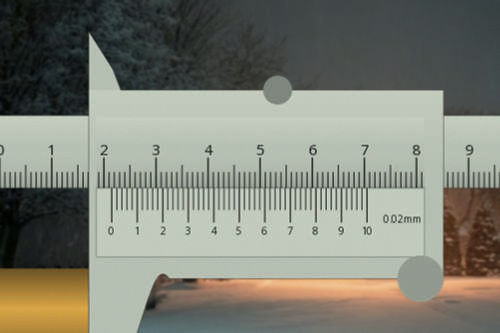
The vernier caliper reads 21.5 mm
